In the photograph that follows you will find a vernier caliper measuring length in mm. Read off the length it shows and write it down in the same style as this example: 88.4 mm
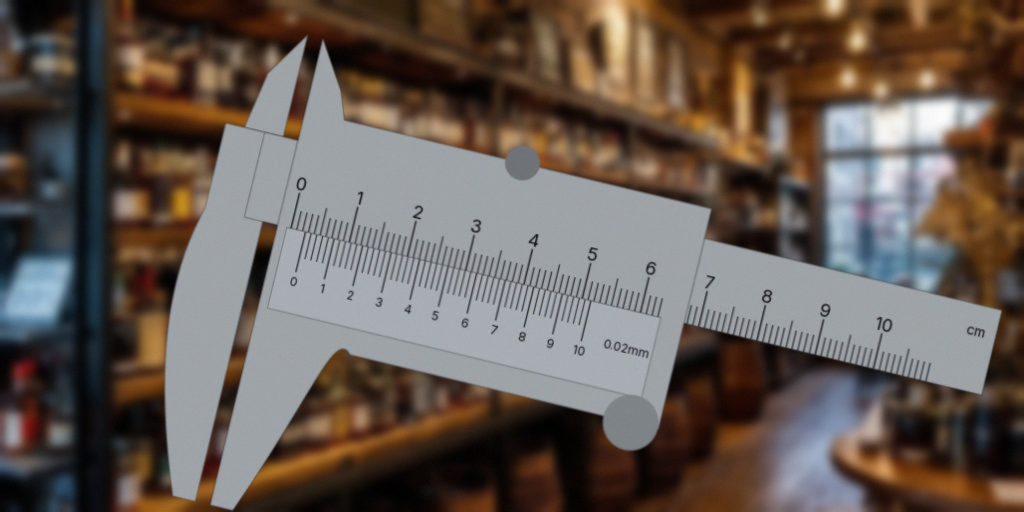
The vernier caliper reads 2.5 mm
